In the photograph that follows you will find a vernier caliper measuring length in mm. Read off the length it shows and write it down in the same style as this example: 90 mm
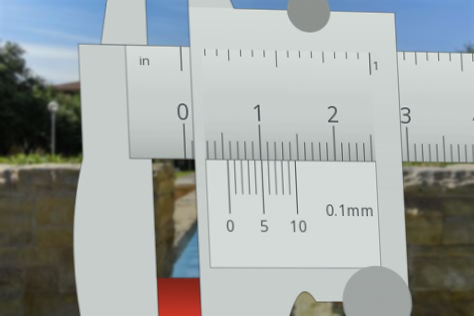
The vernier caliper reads 5.6 mm
